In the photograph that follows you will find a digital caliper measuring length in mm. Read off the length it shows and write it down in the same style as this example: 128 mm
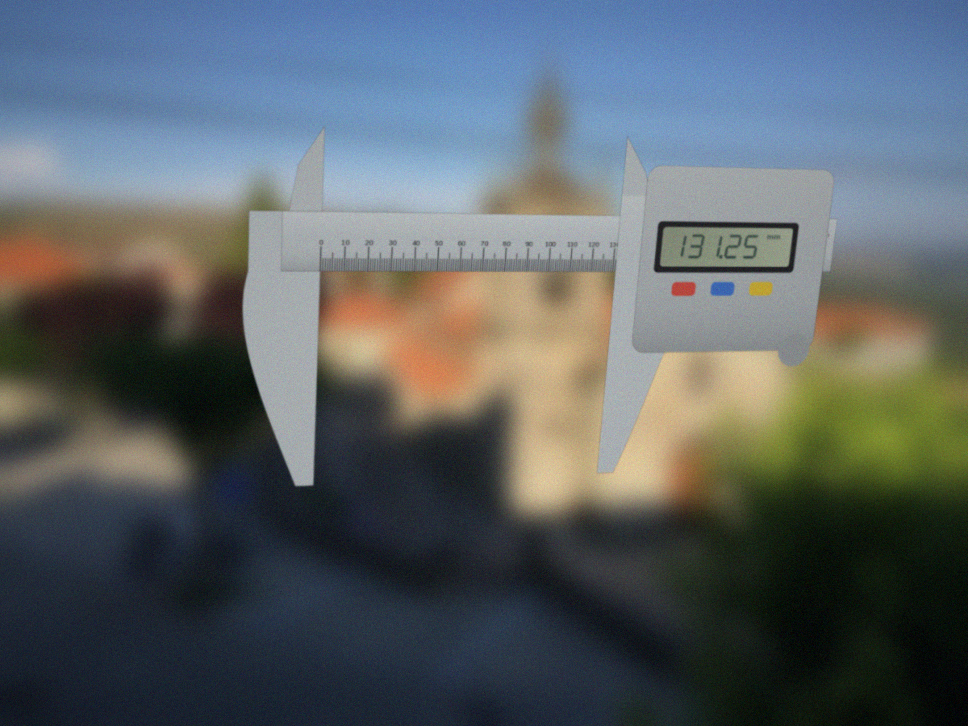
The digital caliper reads 131.25 mm
